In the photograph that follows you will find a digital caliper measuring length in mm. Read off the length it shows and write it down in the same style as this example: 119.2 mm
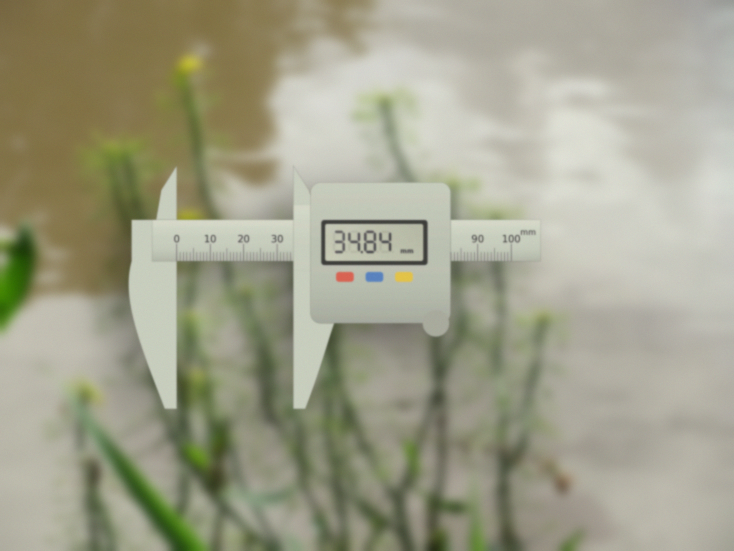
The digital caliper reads 34.84 mm
